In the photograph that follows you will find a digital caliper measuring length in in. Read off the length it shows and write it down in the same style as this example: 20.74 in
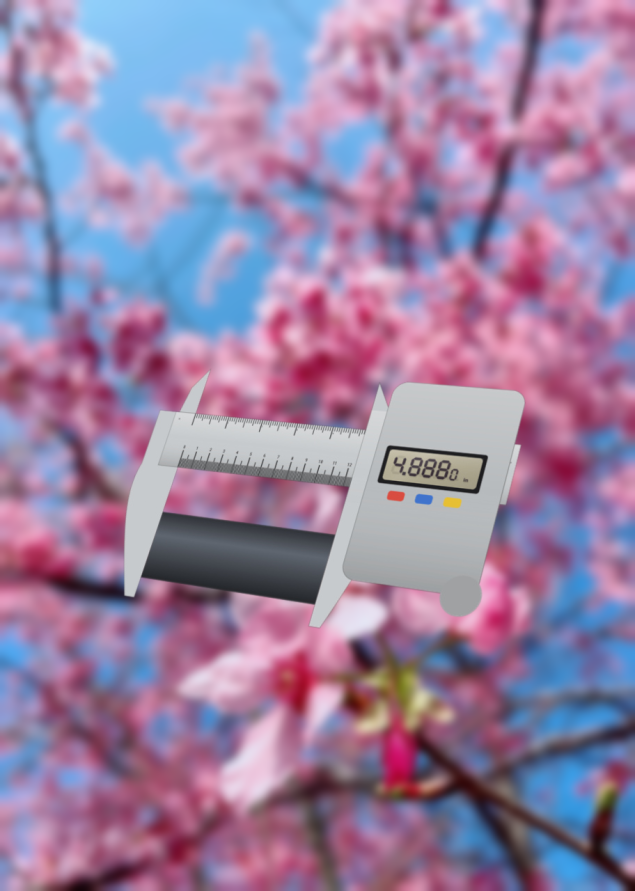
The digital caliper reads 4.8880 in
